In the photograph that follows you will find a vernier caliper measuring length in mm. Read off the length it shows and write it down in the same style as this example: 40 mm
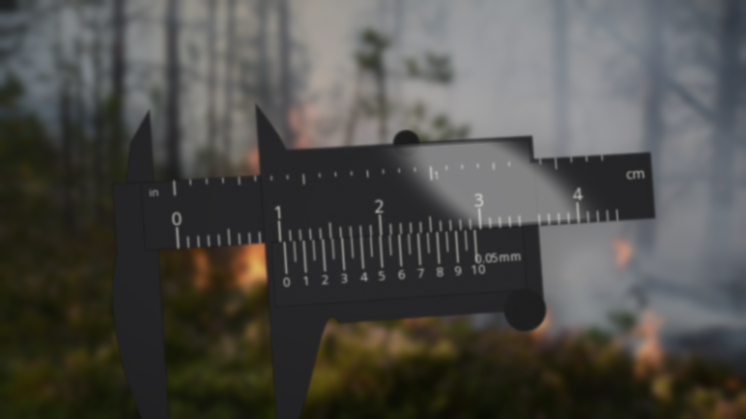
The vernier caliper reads 10.4 mm
